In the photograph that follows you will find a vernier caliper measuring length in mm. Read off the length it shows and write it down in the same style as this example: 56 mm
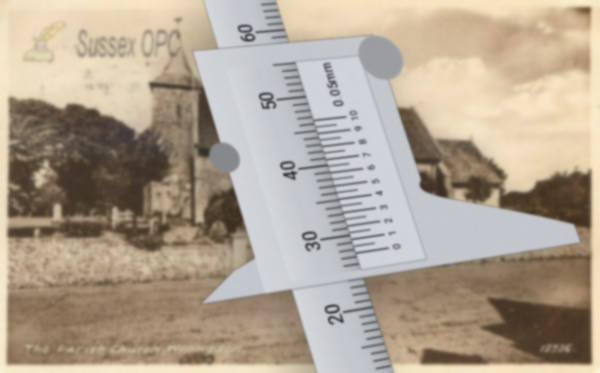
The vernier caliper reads 27.5 mm
